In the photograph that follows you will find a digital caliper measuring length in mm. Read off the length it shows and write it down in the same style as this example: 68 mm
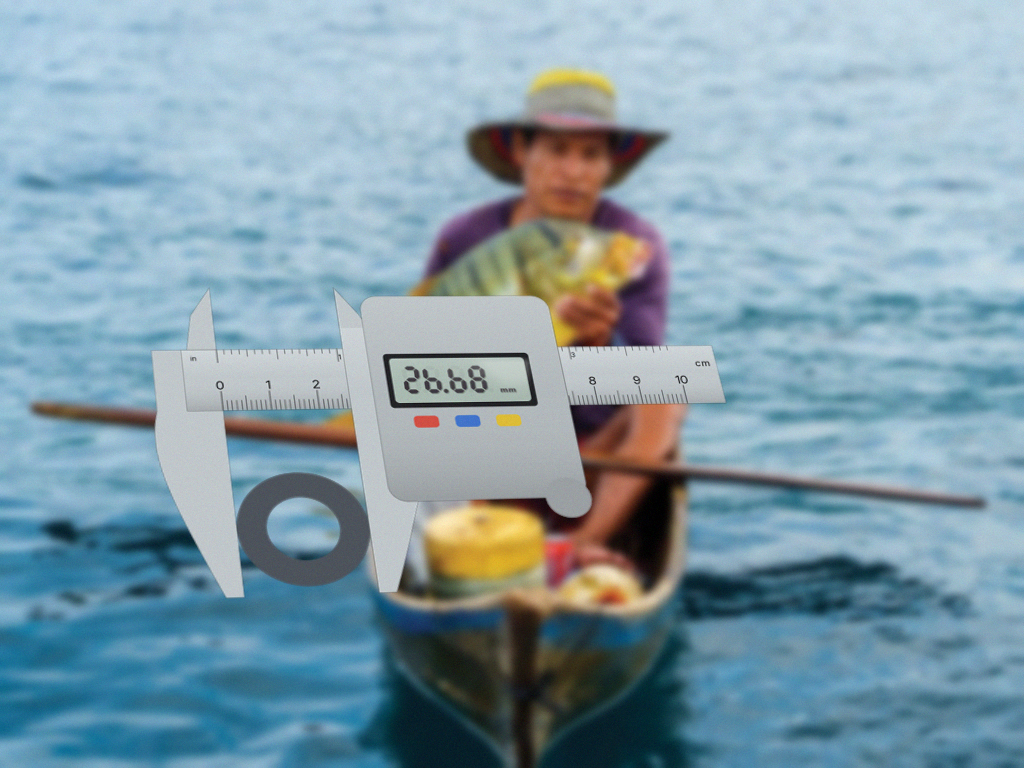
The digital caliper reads 26.68 mm
